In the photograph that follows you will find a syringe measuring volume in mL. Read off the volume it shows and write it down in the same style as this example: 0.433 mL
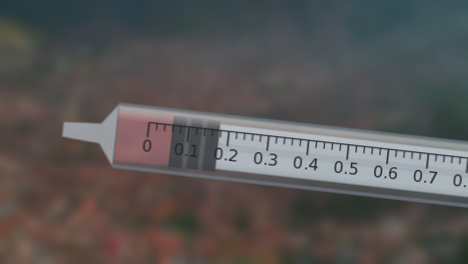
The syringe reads 0.06 mL
